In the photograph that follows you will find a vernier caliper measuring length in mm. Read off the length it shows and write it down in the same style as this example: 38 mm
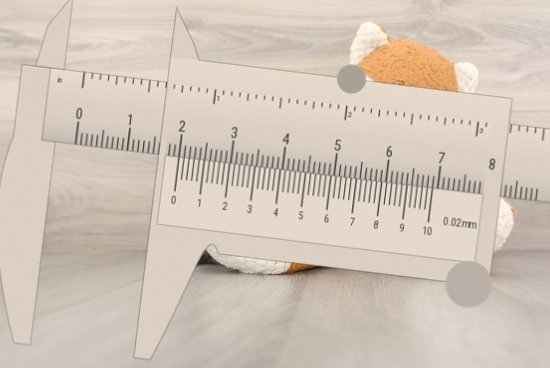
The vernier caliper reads 20.0 mm
